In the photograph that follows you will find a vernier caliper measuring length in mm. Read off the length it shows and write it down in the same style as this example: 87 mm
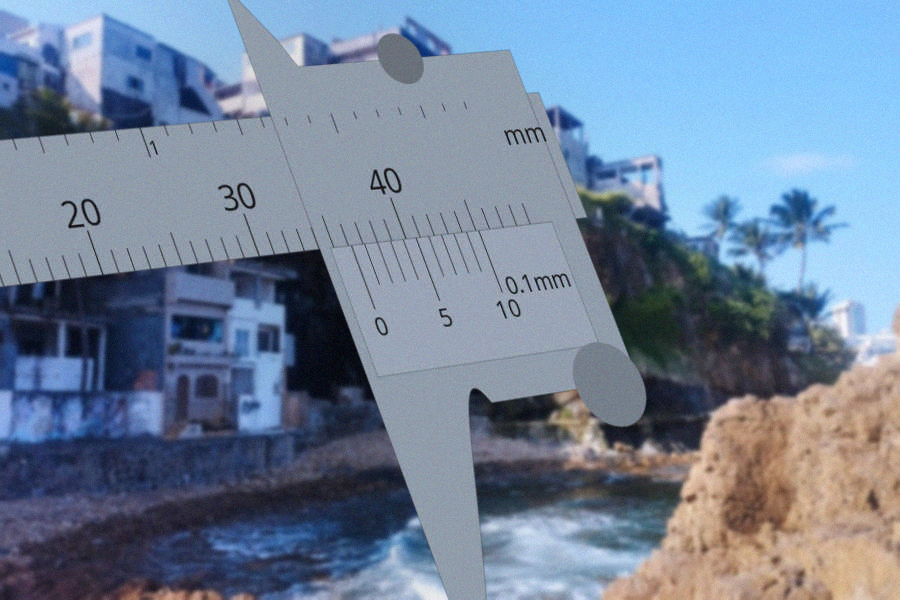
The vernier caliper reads 36.2 mm
